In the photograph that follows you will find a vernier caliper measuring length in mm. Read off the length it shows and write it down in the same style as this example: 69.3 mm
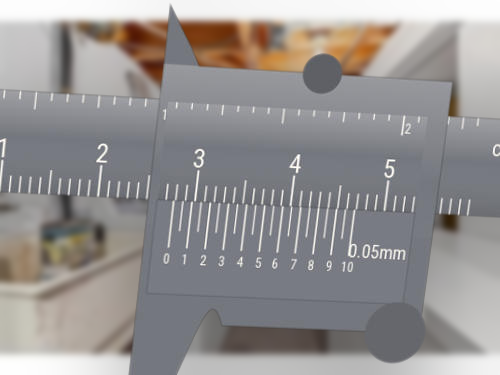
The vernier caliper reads 27.8 mm
